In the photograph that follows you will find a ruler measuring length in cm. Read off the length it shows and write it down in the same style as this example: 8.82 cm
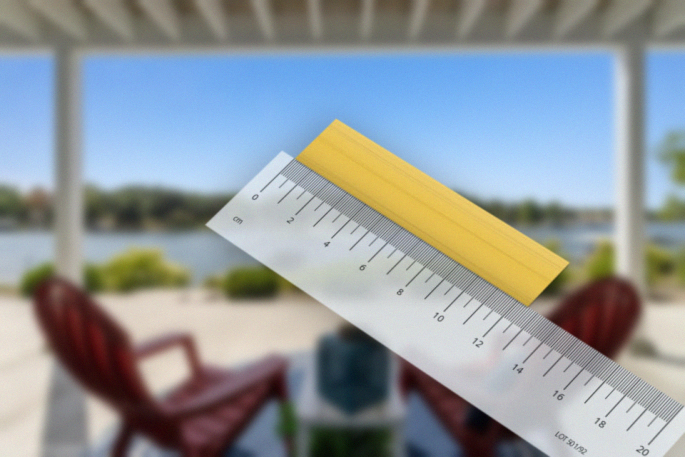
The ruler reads 12.5 cm
